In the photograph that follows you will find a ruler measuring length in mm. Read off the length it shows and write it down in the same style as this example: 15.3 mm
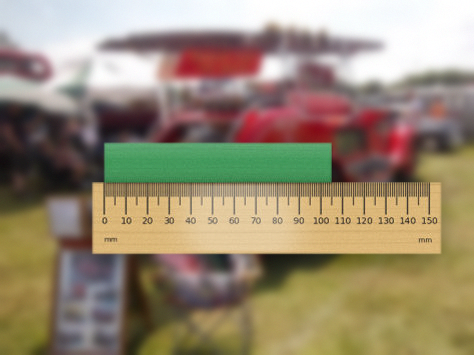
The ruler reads 105 mm
